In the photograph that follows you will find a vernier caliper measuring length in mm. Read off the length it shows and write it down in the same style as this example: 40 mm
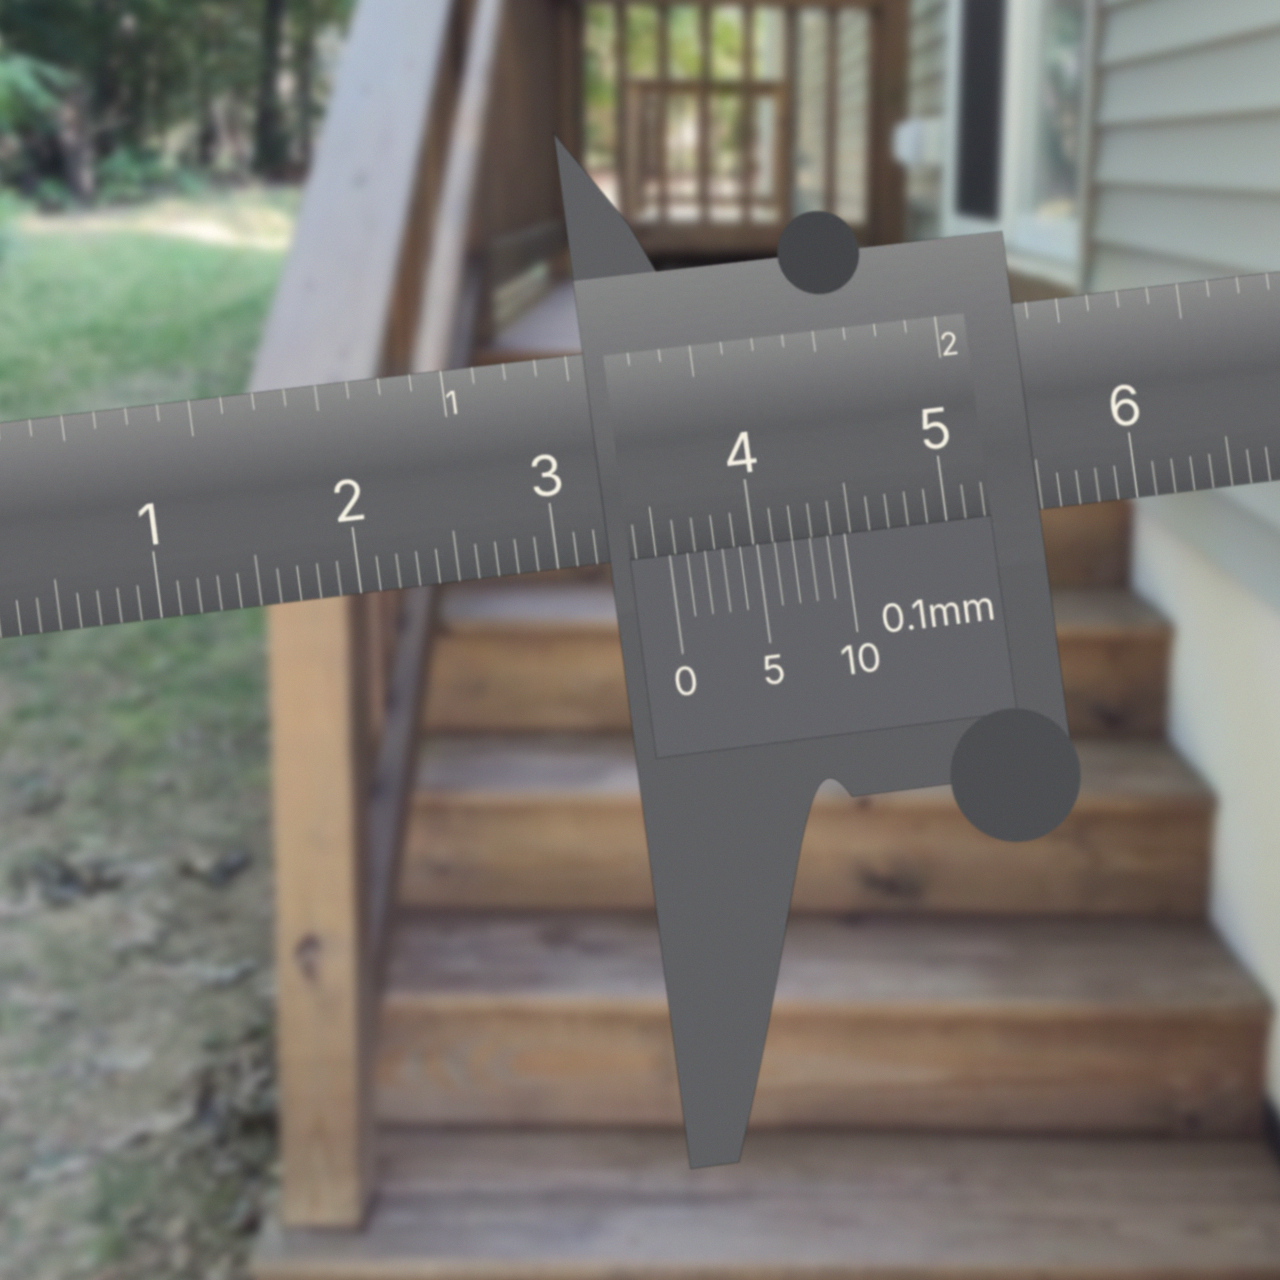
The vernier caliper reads 35.7 mm
